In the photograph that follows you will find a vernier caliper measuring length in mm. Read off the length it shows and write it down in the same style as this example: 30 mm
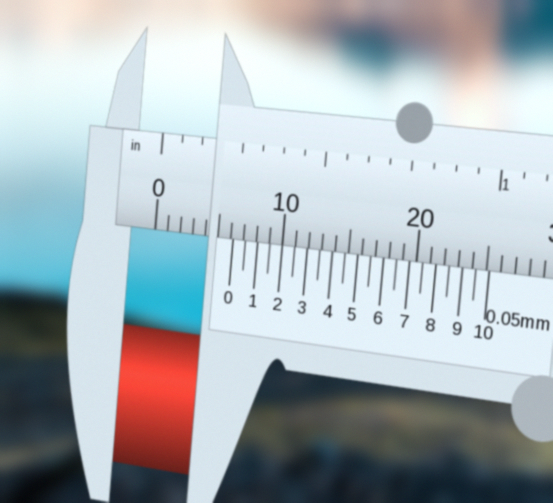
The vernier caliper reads 6.2 mm
